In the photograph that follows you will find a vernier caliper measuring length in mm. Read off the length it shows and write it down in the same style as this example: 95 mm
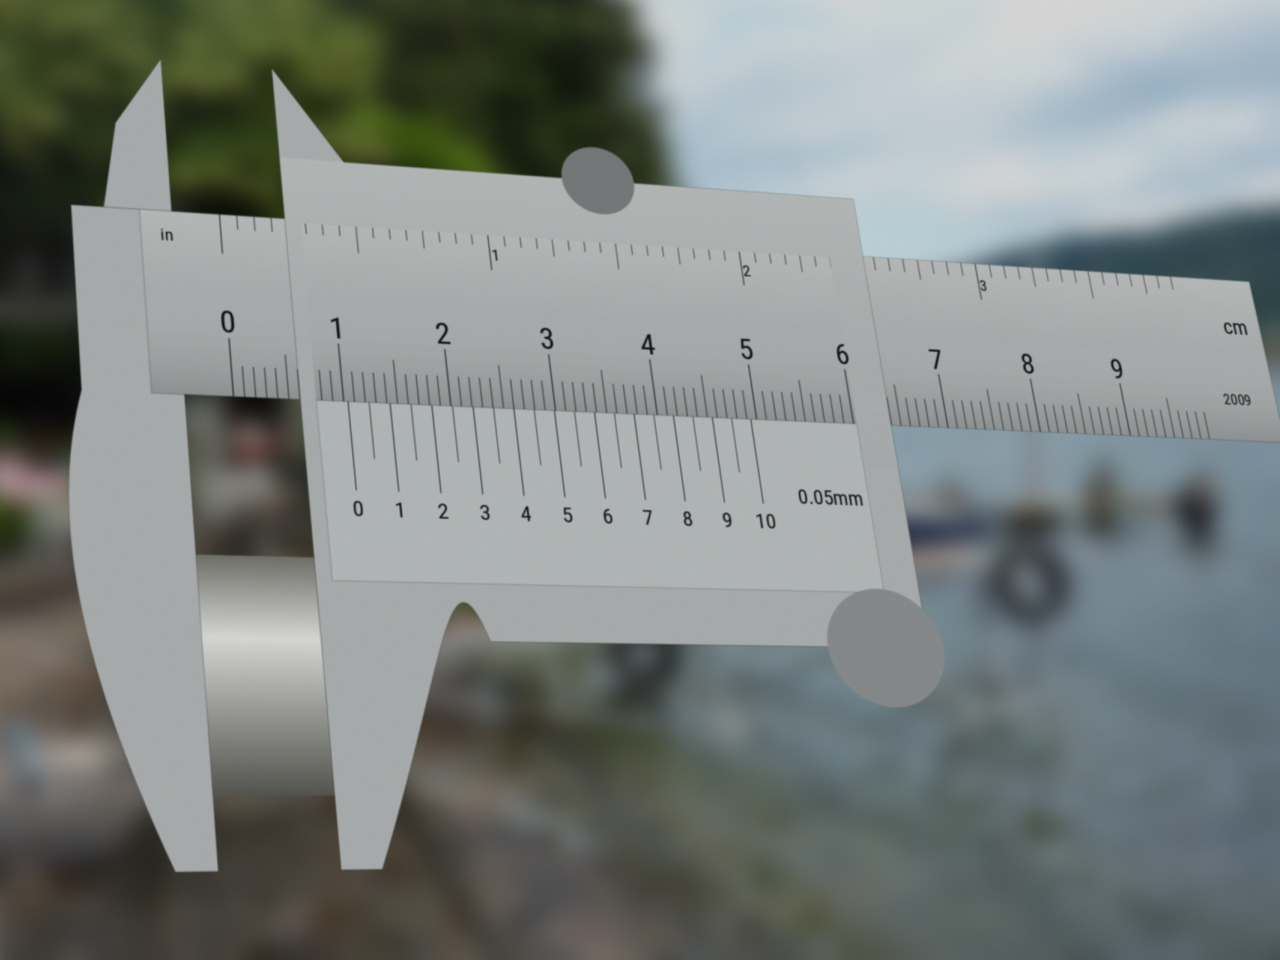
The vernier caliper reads 10.4 mm
